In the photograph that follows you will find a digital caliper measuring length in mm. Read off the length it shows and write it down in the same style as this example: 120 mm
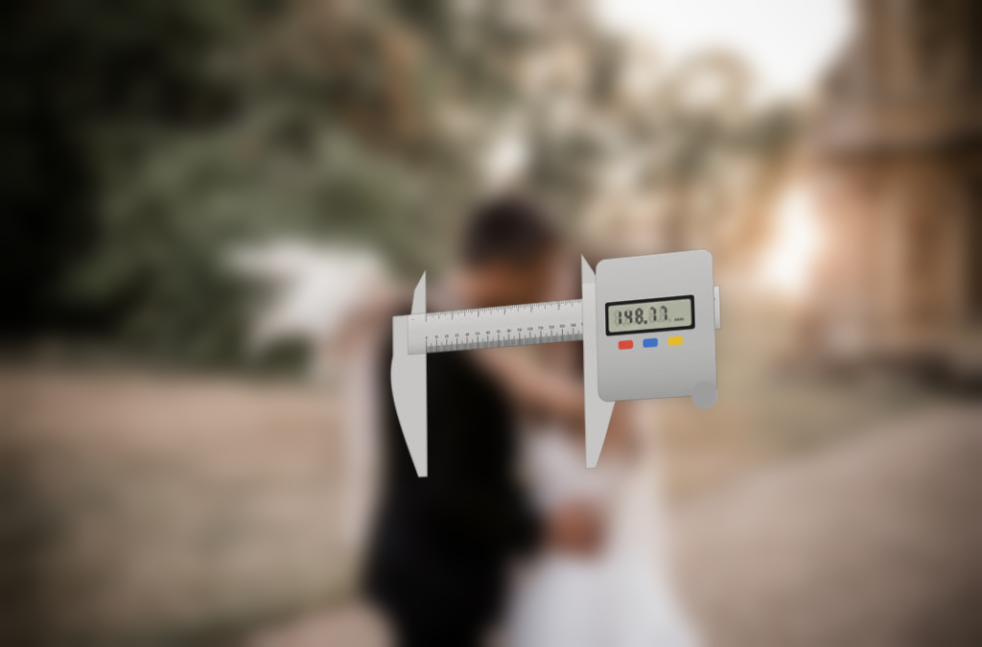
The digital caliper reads 148.77 mm
